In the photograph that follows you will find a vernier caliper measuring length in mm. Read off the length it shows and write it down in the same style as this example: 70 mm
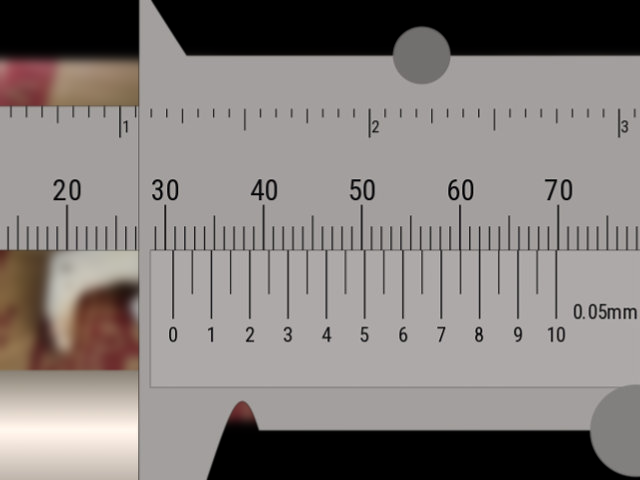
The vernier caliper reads 30.8 mm
